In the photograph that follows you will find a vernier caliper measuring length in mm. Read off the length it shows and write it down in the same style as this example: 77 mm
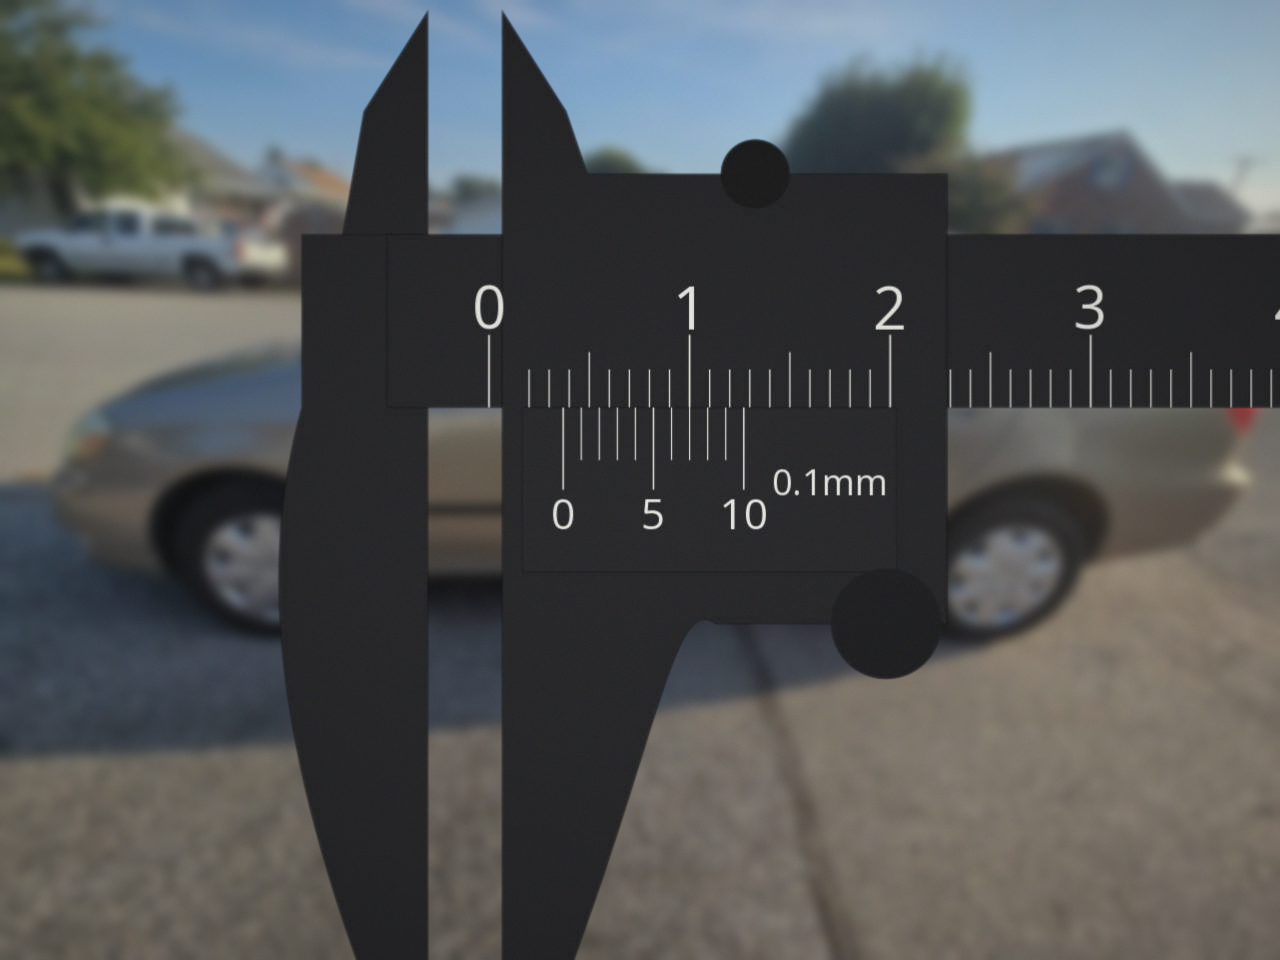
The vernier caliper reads 3.7 mm
